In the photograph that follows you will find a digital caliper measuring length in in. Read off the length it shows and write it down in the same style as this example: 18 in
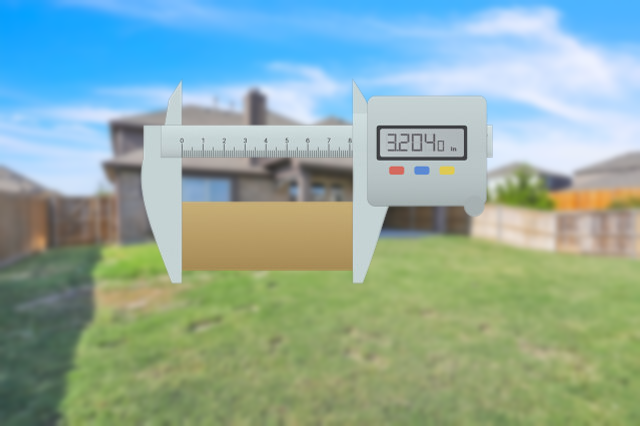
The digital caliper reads 3.2040 in
